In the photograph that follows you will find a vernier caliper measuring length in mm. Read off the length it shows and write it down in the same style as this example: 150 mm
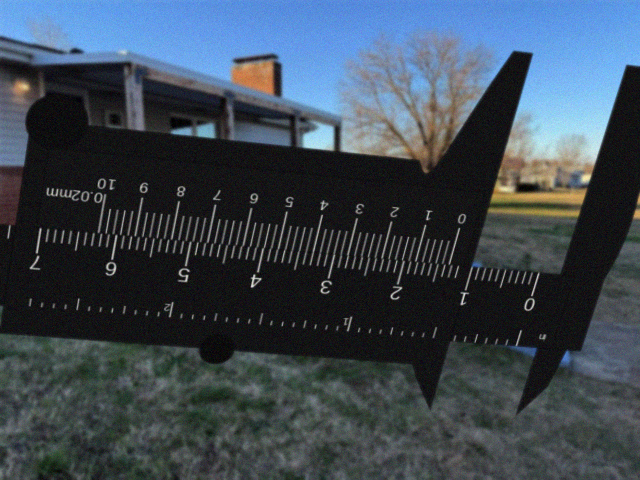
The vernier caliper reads 13.4 mm
